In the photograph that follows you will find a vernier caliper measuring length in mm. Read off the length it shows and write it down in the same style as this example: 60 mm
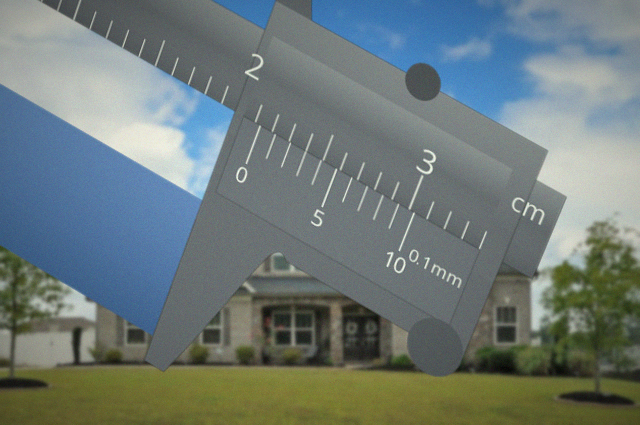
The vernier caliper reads 21.3 mm
